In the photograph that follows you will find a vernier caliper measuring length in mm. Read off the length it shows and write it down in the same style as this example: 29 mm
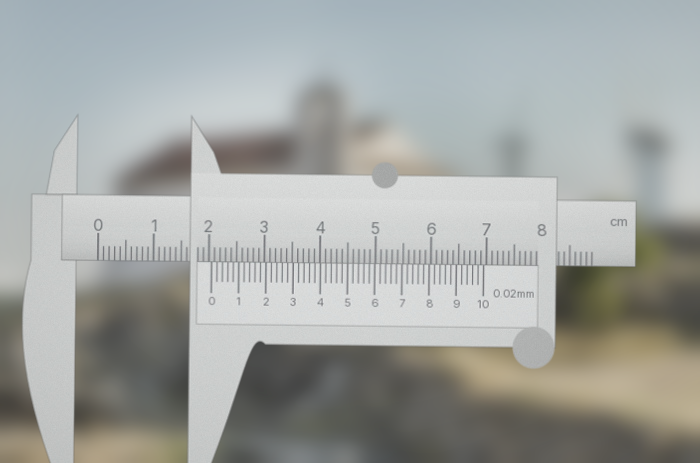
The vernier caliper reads 20.5 mm
